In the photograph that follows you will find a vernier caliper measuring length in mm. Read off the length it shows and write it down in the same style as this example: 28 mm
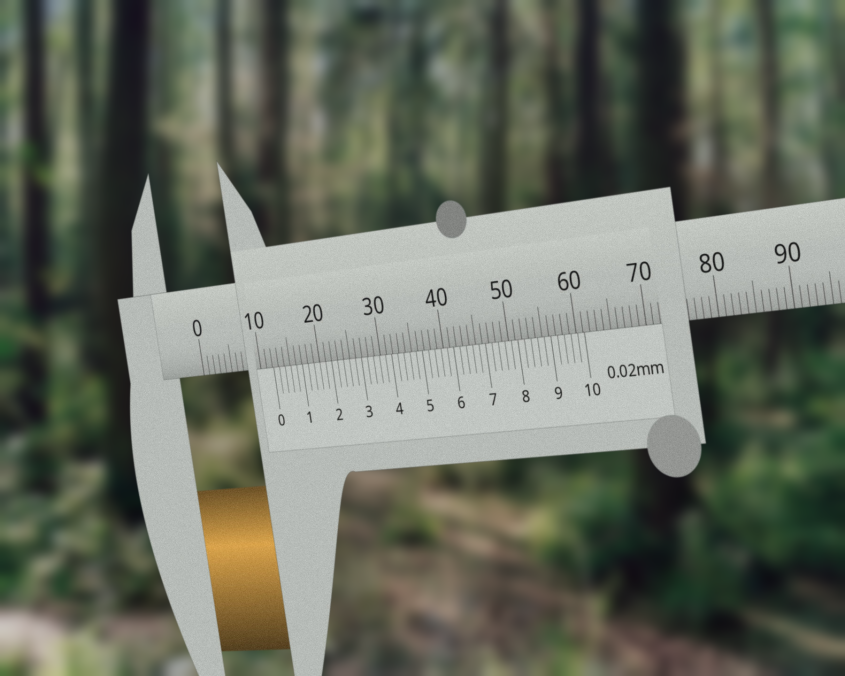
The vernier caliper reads 12.2 mm
